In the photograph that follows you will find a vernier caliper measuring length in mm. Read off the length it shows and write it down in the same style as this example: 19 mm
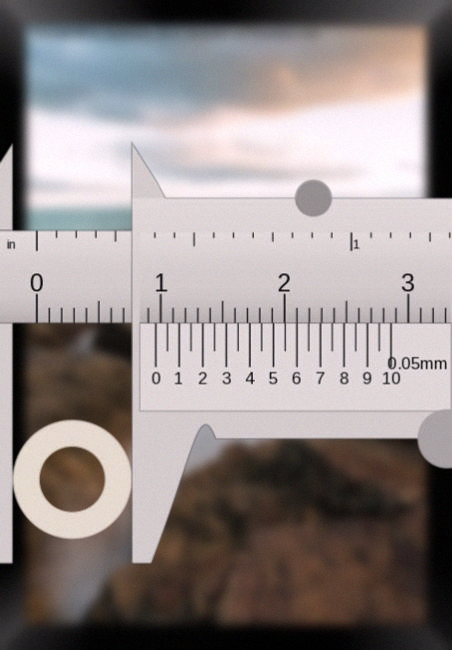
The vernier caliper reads 9.6 mm
